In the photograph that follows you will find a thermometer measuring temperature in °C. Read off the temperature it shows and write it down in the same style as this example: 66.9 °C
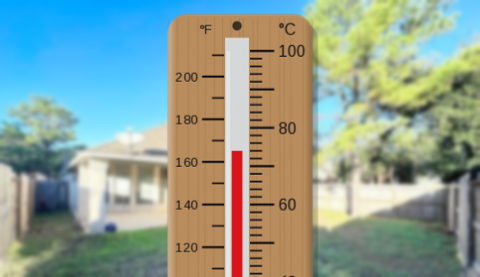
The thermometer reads 74 °C
